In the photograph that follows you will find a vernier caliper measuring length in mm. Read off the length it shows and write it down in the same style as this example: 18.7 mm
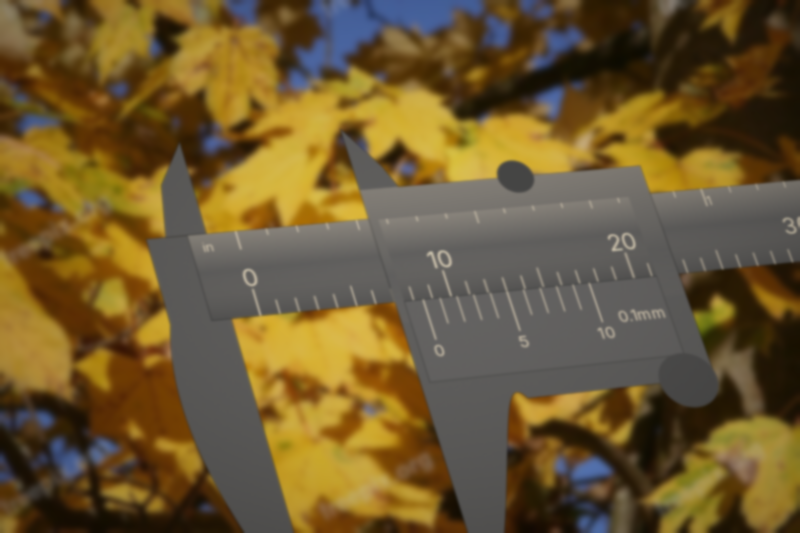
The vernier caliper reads 8.5 mm
